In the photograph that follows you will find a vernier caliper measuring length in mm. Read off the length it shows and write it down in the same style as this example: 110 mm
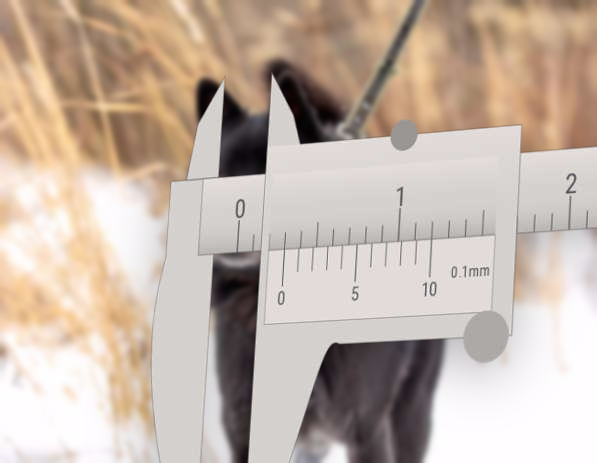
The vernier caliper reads 3.0 mm
